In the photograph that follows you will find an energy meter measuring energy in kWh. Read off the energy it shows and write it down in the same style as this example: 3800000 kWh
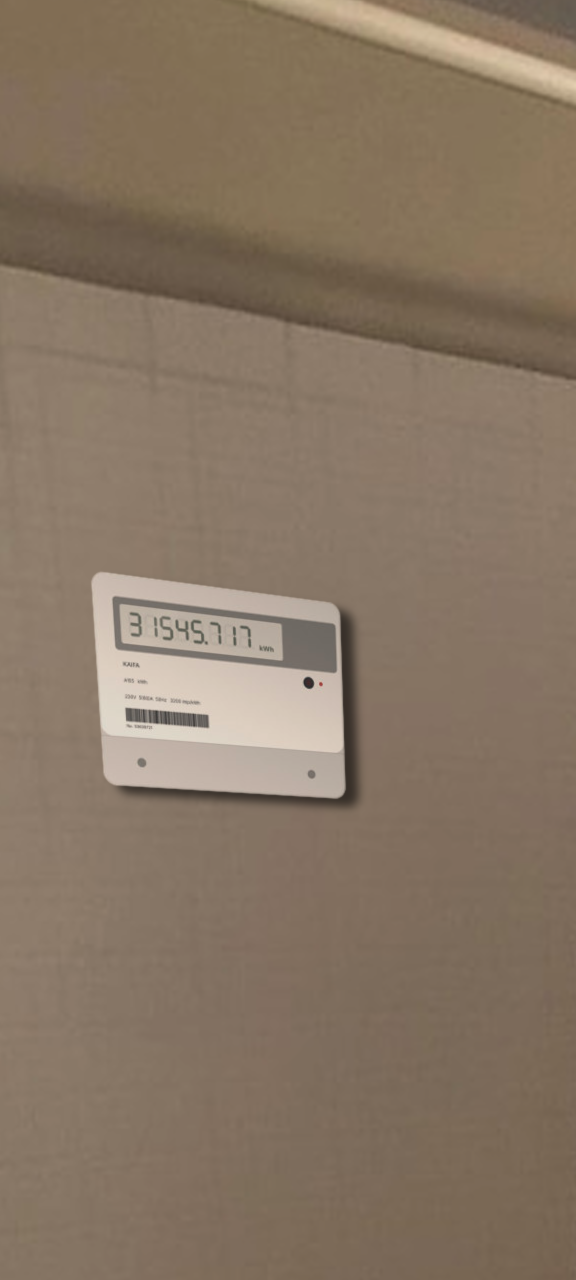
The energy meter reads 31545.717 kWh
